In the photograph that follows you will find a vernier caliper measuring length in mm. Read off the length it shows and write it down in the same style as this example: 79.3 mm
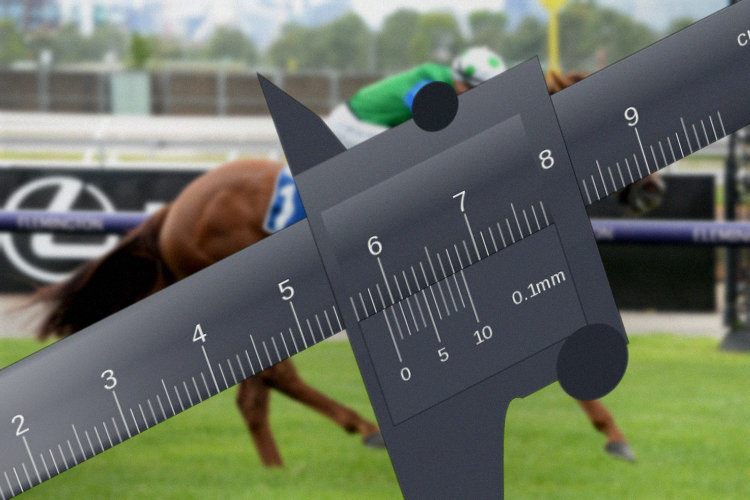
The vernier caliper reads 58.8 mm
